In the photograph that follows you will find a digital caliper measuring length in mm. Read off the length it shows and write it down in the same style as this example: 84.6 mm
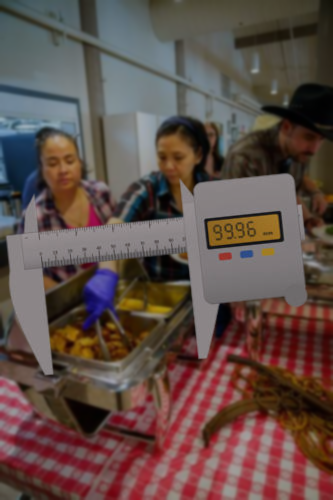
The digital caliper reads 99.96 mm
